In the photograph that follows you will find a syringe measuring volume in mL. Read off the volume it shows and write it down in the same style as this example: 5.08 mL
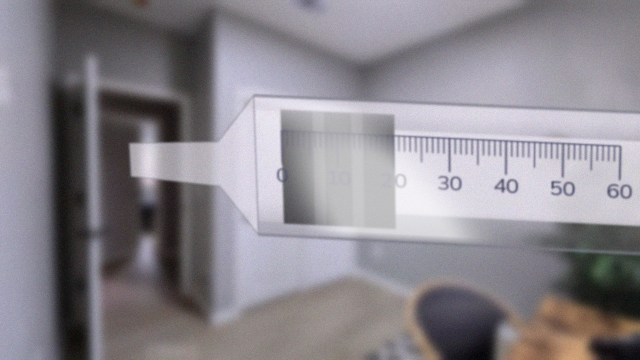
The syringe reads 0 mL
